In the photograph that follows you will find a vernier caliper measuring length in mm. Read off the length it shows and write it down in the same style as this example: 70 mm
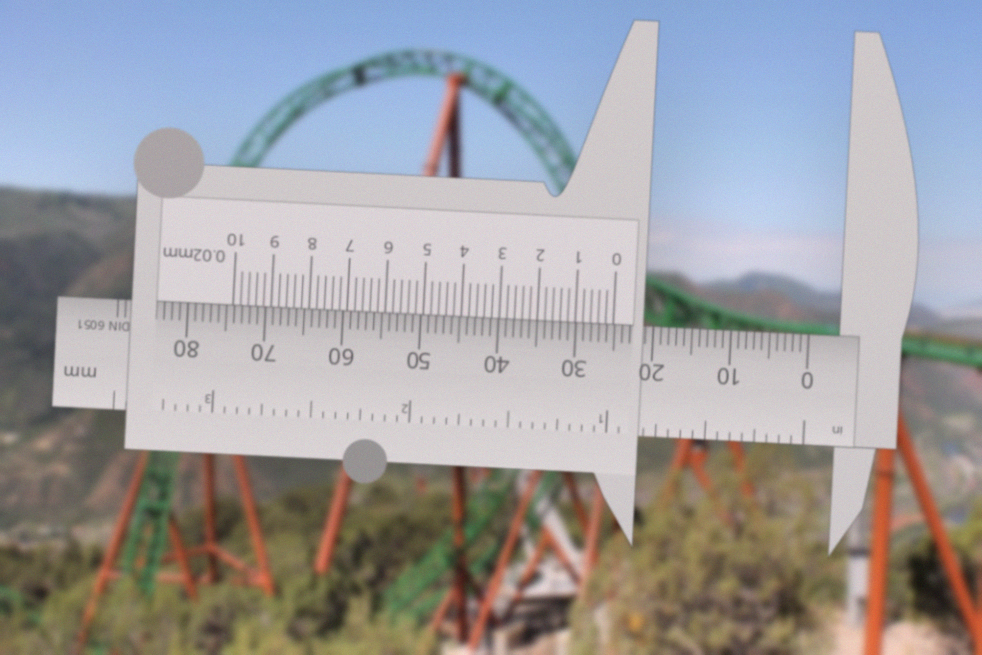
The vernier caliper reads 25.2 mm
